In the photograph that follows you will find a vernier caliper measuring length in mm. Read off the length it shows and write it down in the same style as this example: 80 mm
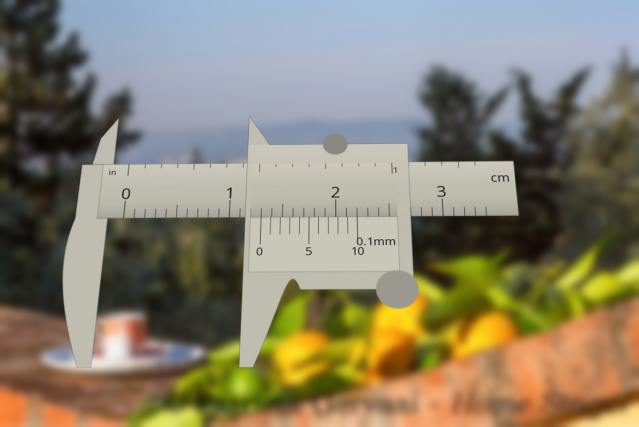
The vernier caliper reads 13.0 mm
